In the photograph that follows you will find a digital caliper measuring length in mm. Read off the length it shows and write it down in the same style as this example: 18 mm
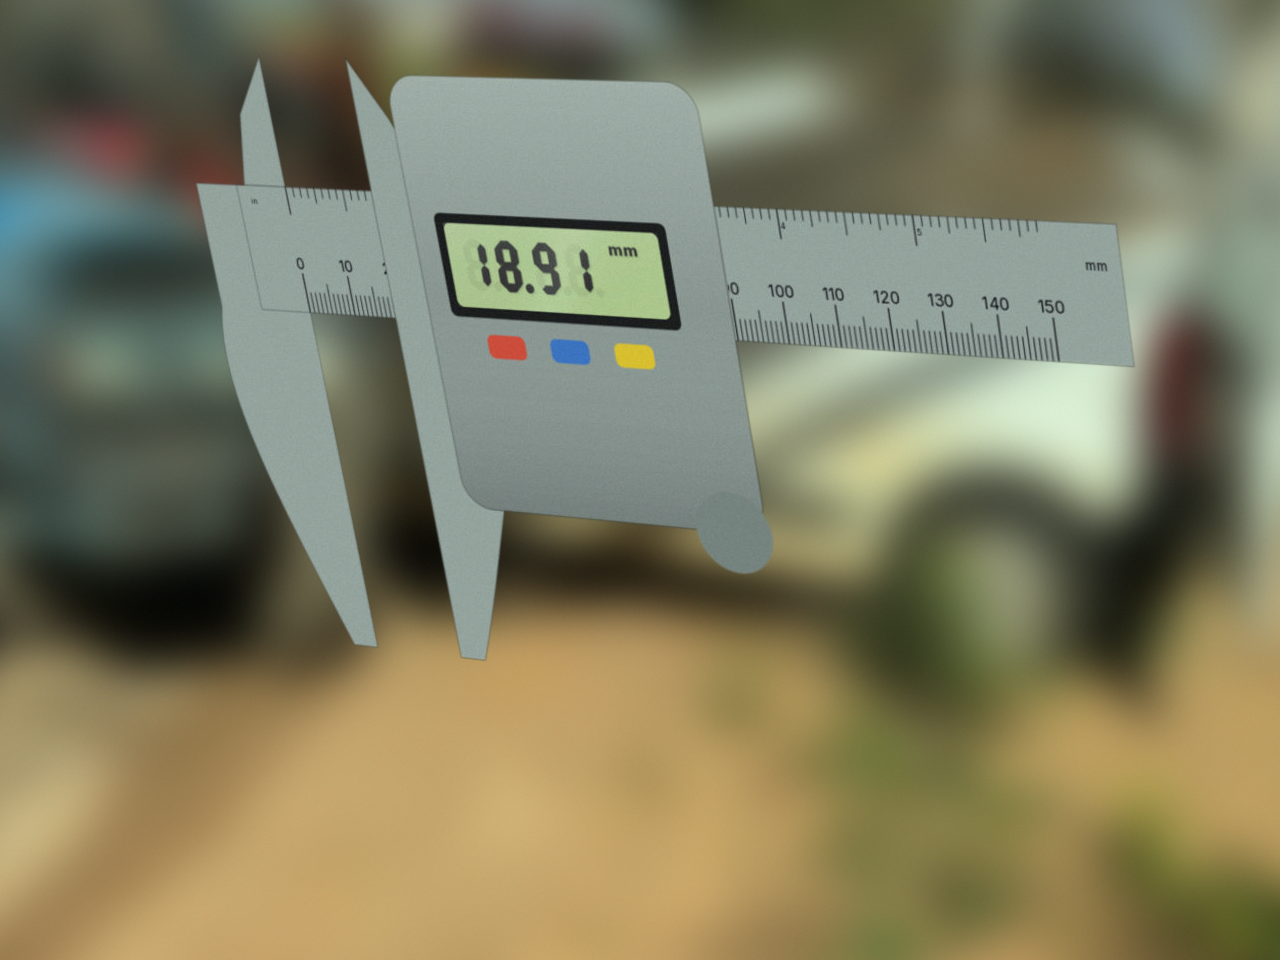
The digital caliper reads 18.91 mm
